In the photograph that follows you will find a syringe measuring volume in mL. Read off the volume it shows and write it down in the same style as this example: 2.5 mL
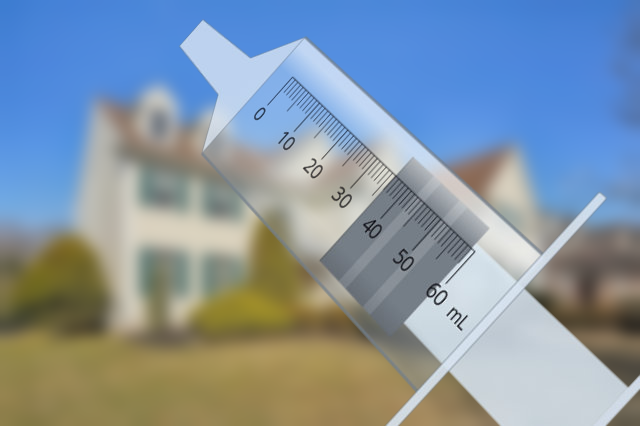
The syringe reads 36 mL
